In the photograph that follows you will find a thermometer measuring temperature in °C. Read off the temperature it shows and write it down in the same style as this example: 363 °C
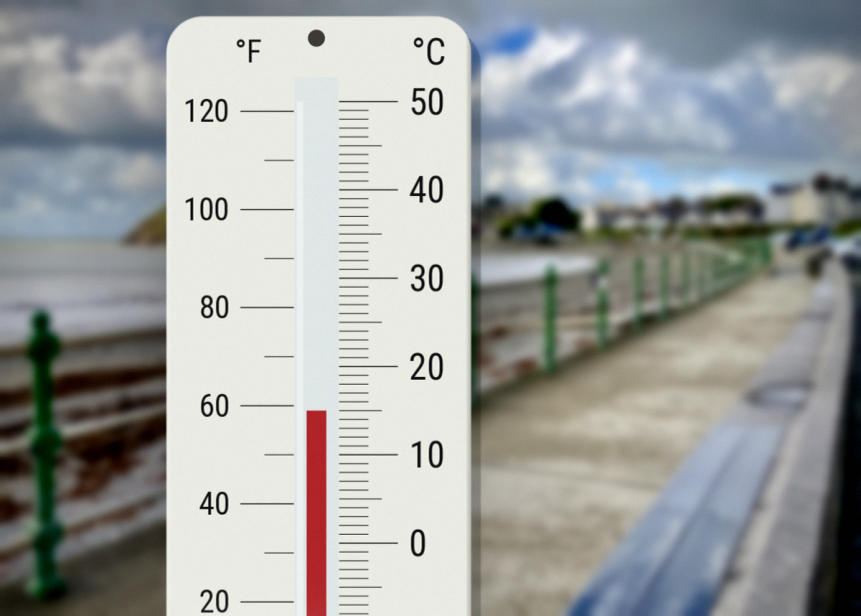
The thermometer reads 15 °C
